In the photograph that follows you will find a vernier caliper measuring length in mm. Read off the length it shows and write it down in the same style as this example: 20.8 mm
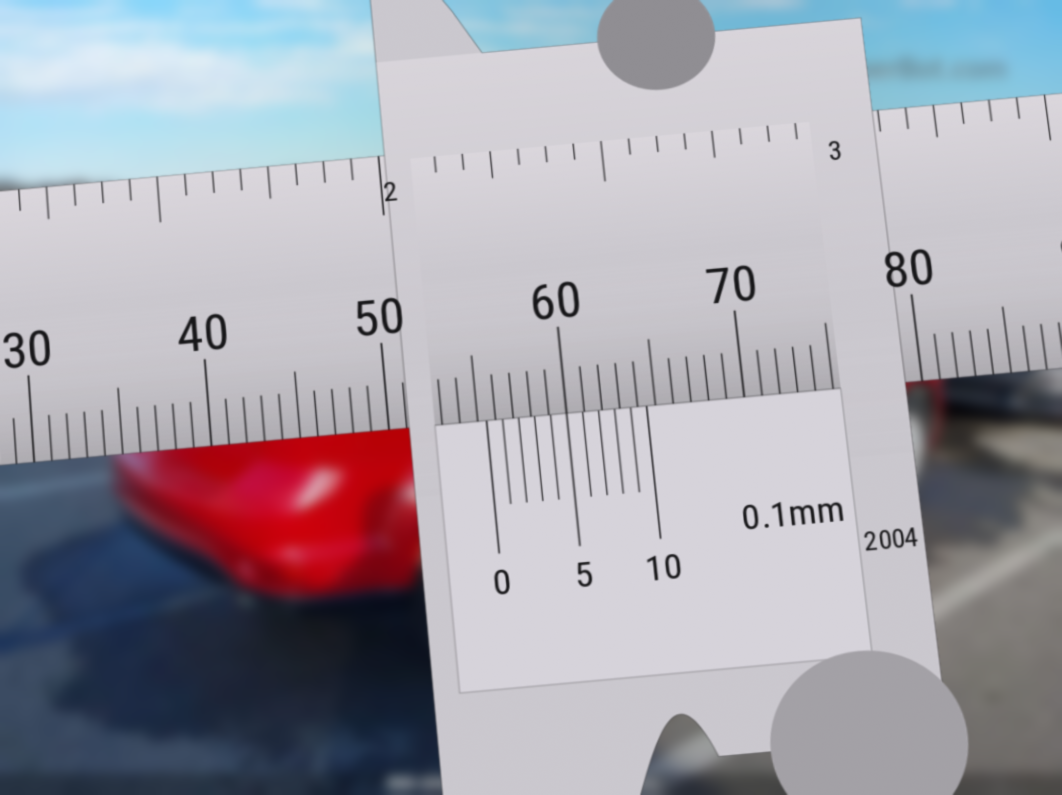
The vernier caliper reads 55.5 mm
